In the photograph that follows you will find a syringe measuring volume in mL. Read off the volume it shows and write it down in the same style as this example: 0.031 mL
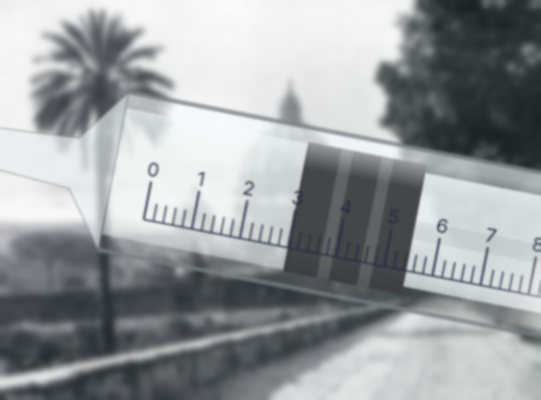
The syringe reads 3 mL
